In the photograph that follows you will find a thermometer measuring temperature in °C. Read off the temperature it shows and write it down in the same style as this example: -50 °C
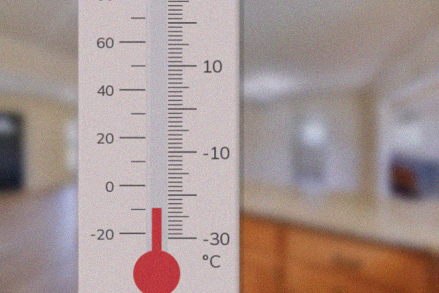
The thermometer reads -23 °C
